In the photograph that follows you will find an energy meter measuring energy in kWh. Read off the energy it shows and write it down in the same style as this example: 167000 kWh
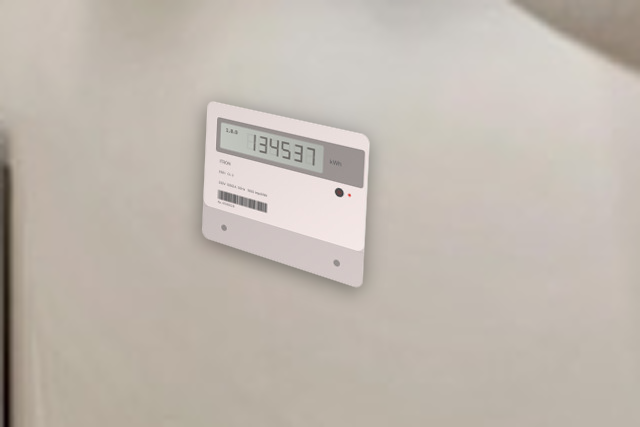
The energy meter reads 134537 kWh
